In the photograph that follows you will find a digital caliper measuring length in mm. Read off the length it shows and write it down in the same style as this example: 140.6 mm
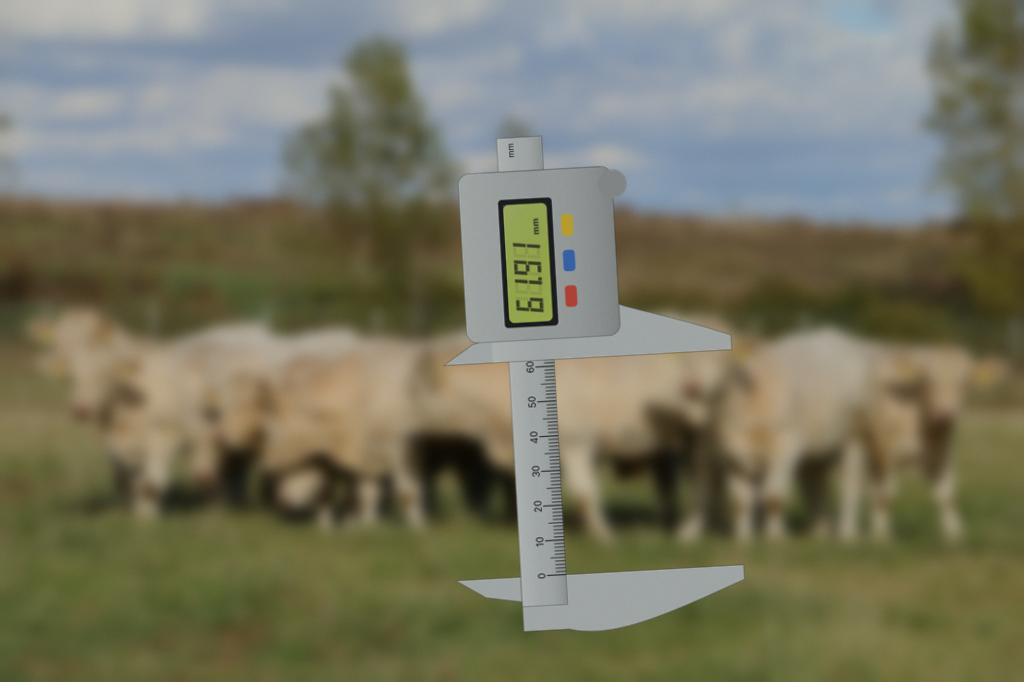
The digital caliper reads 61.91 mm
